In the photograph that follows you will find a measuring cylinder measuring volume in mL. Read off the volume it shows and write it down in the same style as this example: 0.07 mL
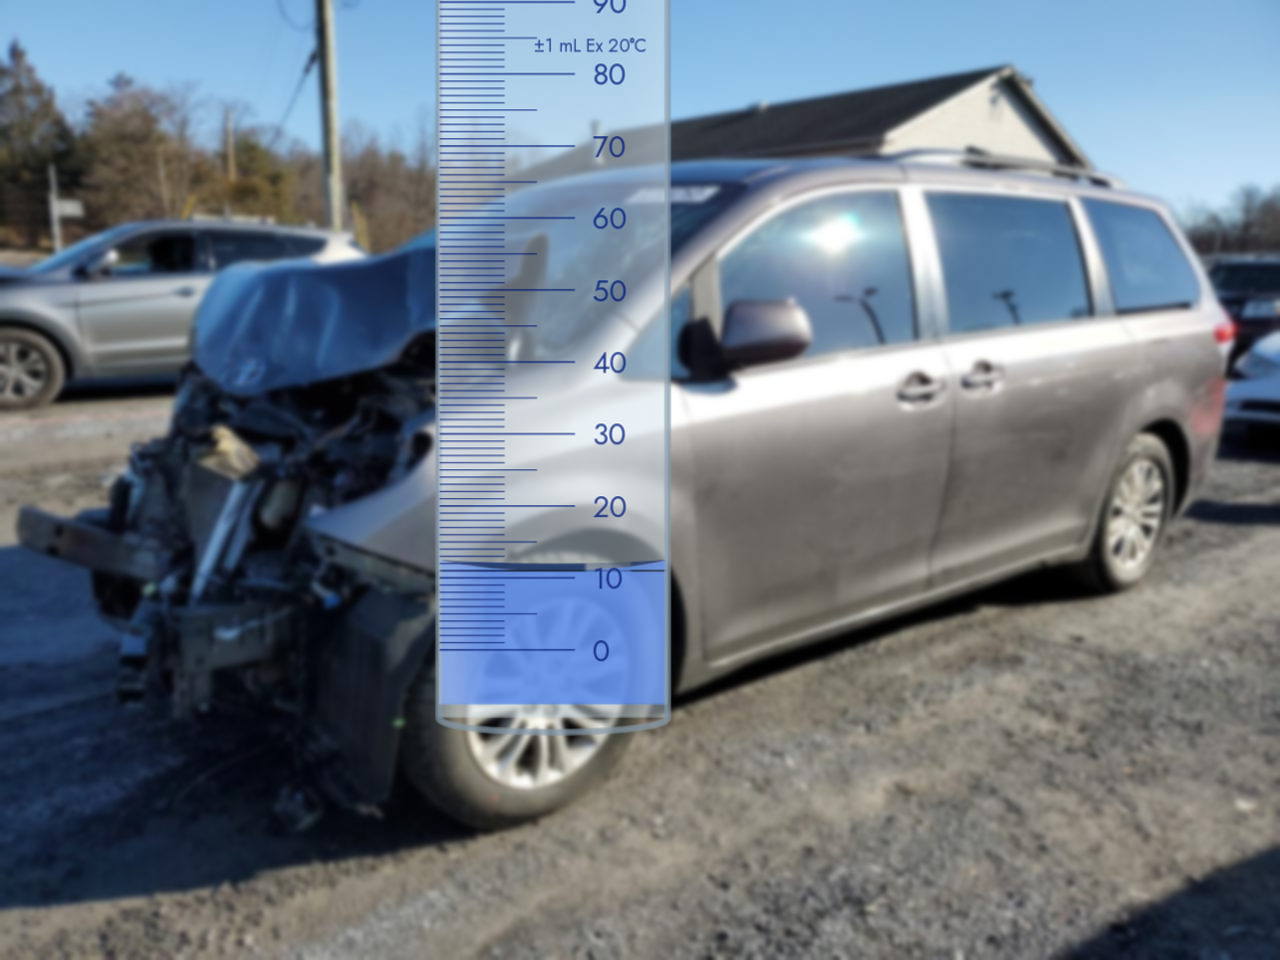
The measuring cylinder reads 11 mL
